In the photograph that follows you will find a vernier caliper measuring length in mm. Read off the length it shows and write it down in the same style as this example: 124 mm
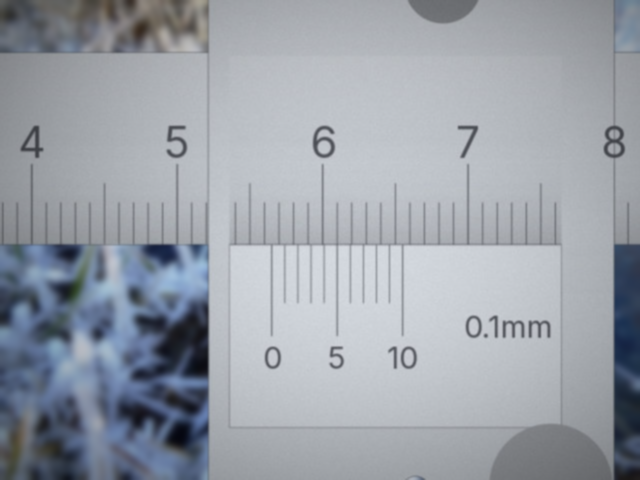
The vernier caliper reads 56.5 mm
